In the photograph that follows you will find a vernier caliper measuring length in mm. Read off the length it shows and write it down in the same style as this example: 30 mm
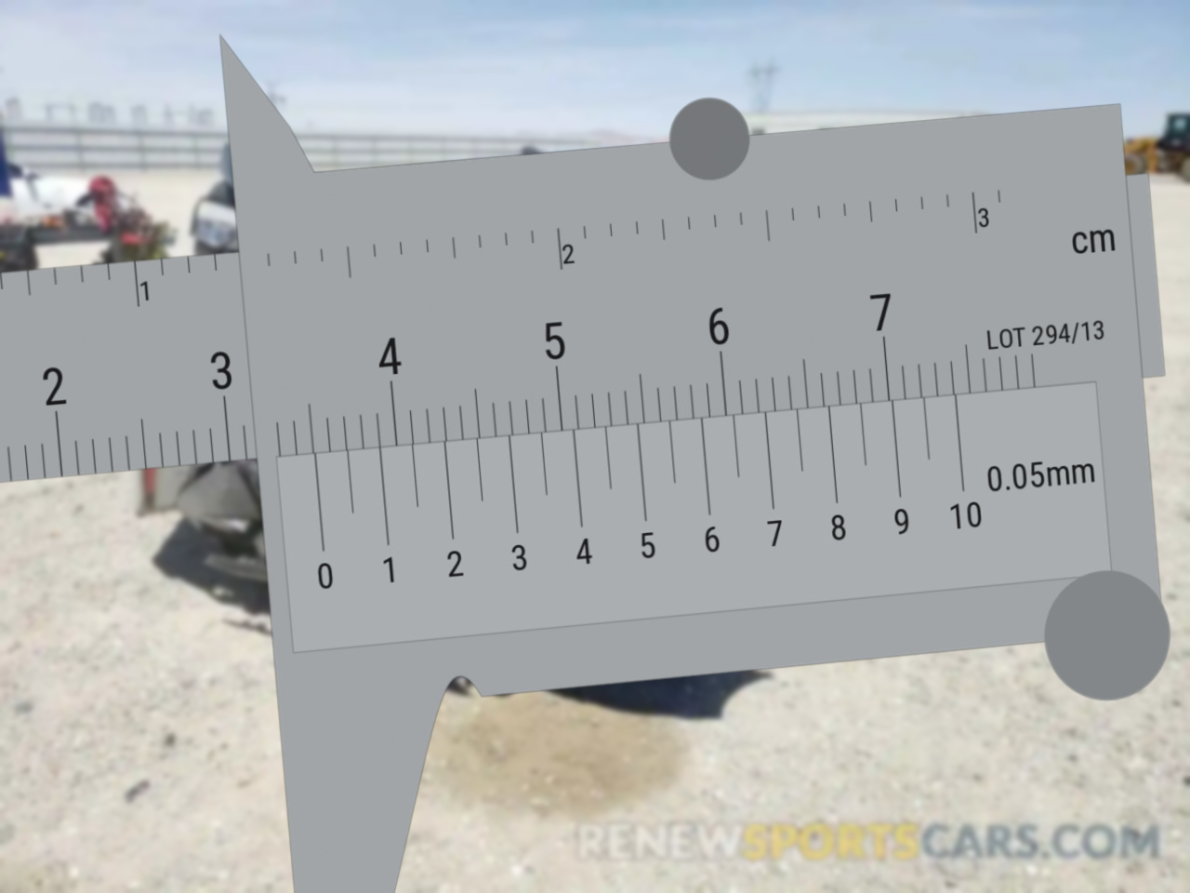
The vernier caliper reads 35.1 mm
